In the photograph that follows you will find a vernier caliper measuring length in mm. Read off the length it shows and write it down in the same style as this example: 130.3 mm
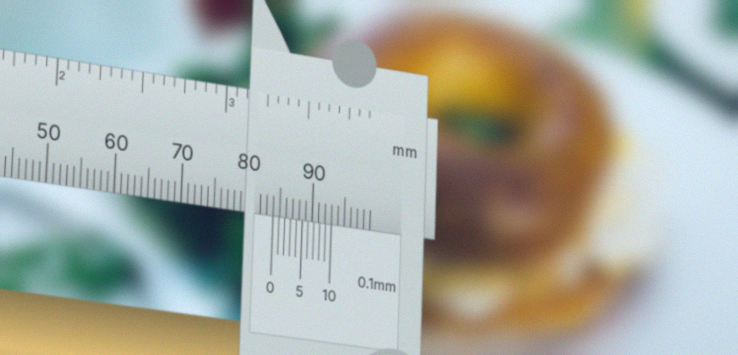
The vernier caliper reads 84.0 mm
